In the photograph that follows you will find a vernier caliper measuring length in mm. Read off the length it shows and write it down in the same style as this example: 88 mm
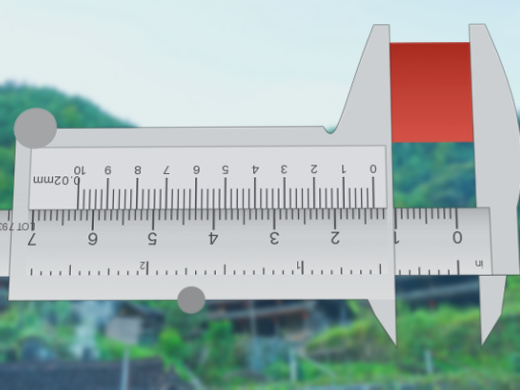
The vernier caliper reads 13.6 mm
